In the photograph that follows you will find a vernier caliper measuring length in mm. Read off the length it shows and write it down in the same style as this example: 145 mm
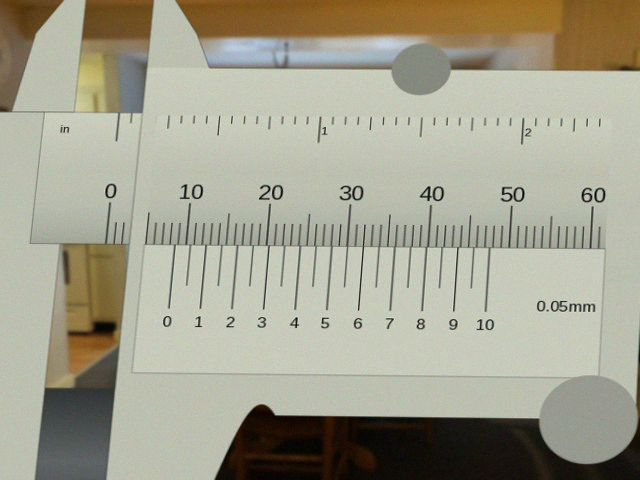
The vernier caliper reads 8.6 mm
